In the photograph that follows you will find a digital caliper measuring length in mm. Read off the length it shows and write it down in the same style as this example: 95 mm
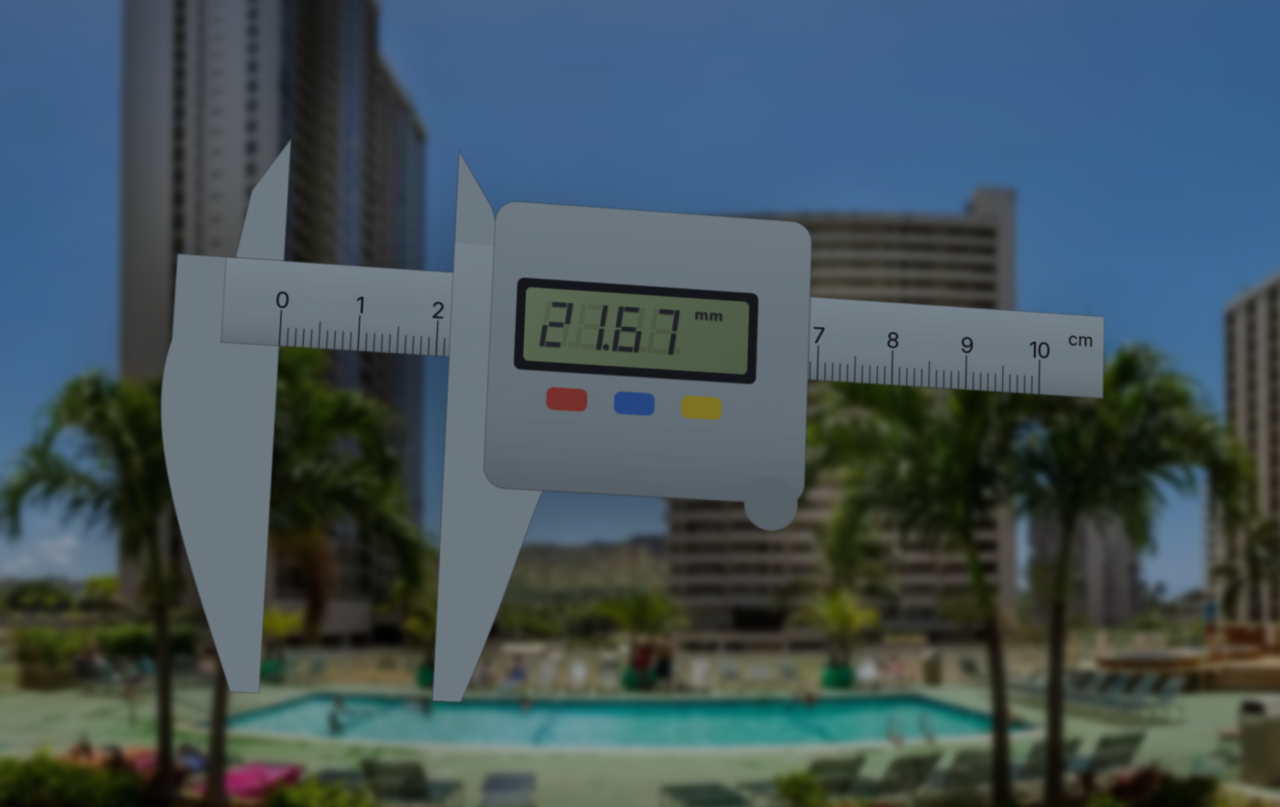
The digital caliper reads 21.67 mm
